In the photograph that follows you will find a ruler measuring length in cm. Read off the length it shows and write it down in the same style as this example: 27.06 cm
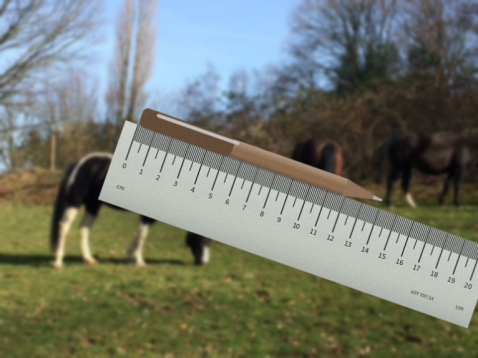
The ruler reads 14 cm
